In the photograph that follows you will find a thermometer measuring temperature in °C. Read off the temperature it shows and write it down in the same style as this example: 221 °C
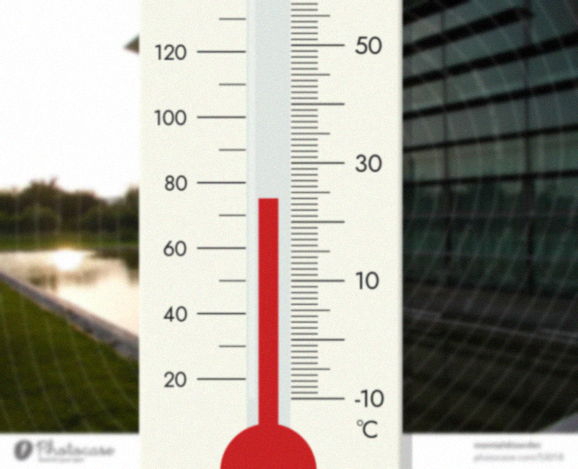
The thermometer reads 24 °C
